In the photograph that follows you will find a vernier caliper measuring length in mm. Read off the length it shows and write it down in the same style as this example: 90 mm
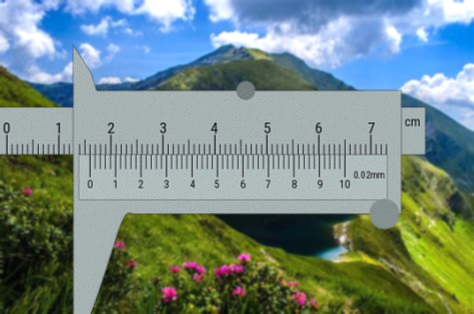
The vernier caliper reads 16.0 mm
